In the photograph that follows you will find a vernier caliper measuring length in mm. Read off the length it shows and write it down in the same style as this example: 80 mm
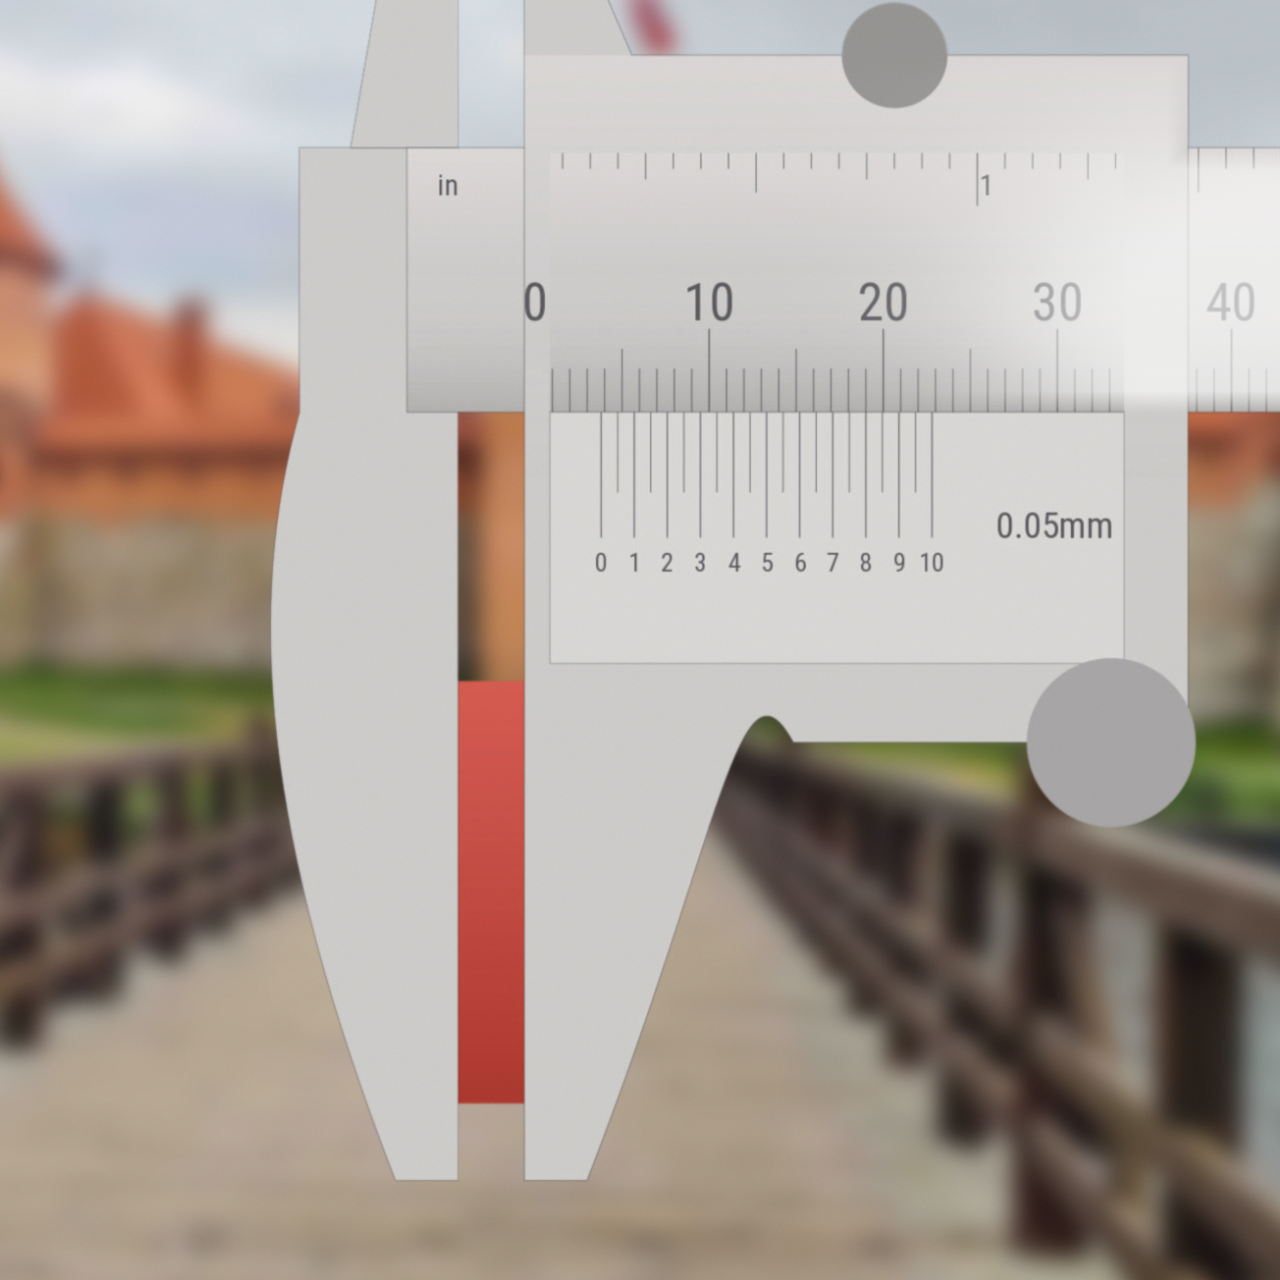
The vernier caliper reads 3.8 mm
